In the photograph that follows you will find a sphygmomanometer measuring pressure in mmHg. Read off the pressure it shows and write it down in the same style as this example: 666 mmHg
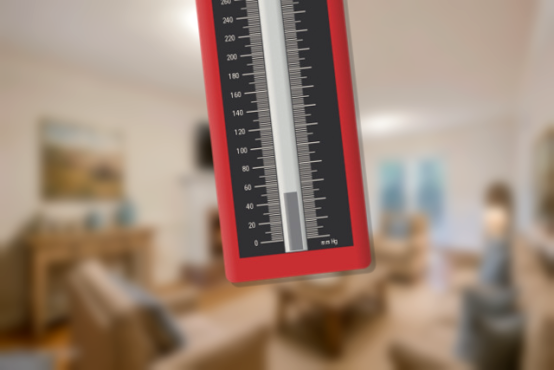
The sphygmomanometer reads 50 mmHg
